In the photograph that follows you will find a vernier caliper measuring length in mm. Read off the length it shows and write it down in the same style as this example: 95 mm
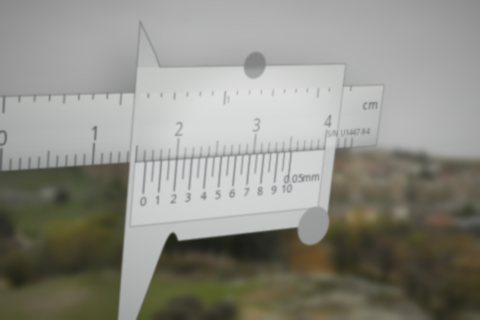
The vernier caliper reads 16.2 mm
